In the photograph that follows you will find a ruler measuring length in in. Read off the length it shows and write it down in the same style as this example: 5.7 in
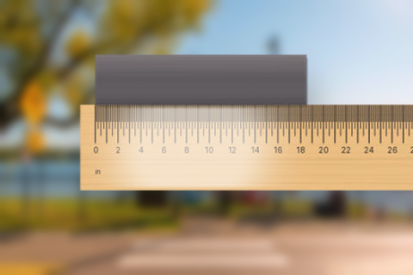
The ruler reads 18.5 in
